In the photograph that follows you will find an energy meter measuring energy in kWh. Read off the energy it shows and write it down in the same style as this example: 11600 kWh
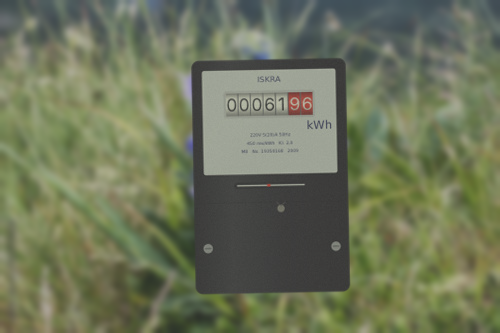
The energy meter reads 61.96 kWh
